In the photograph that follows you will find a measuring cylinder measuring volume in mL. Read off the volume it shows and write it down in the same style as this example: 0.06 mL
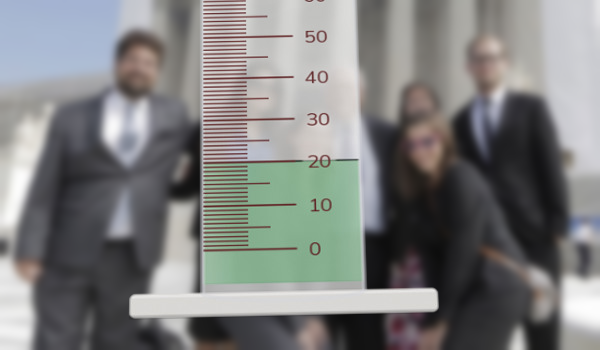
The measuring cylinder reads 20 mL
